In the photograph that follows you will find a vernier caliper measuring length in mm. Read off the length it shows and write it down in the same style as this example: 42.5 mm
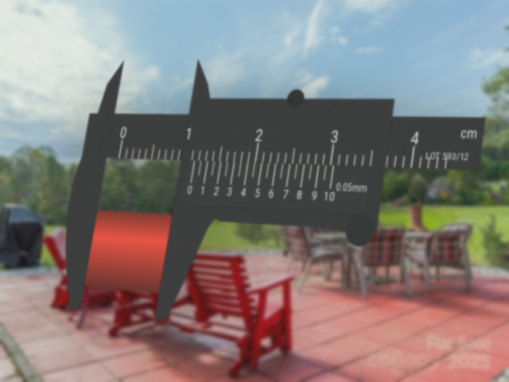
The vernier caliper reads 11.4 mm
